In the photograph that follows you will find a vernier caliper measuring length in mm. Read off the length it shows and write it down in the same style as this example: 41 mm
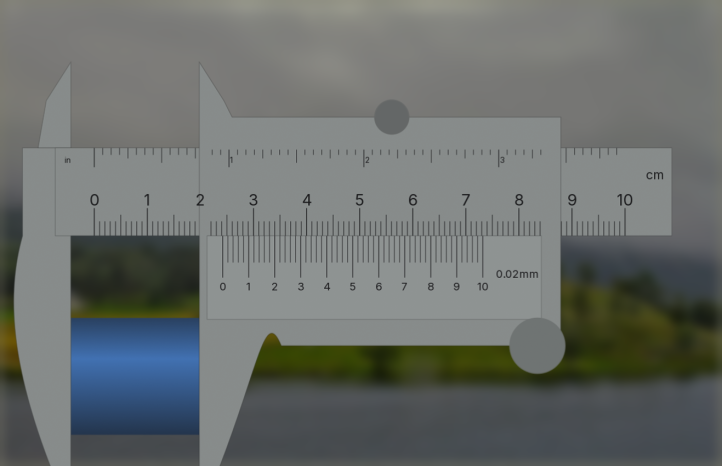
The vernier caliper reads 24.2 mm
